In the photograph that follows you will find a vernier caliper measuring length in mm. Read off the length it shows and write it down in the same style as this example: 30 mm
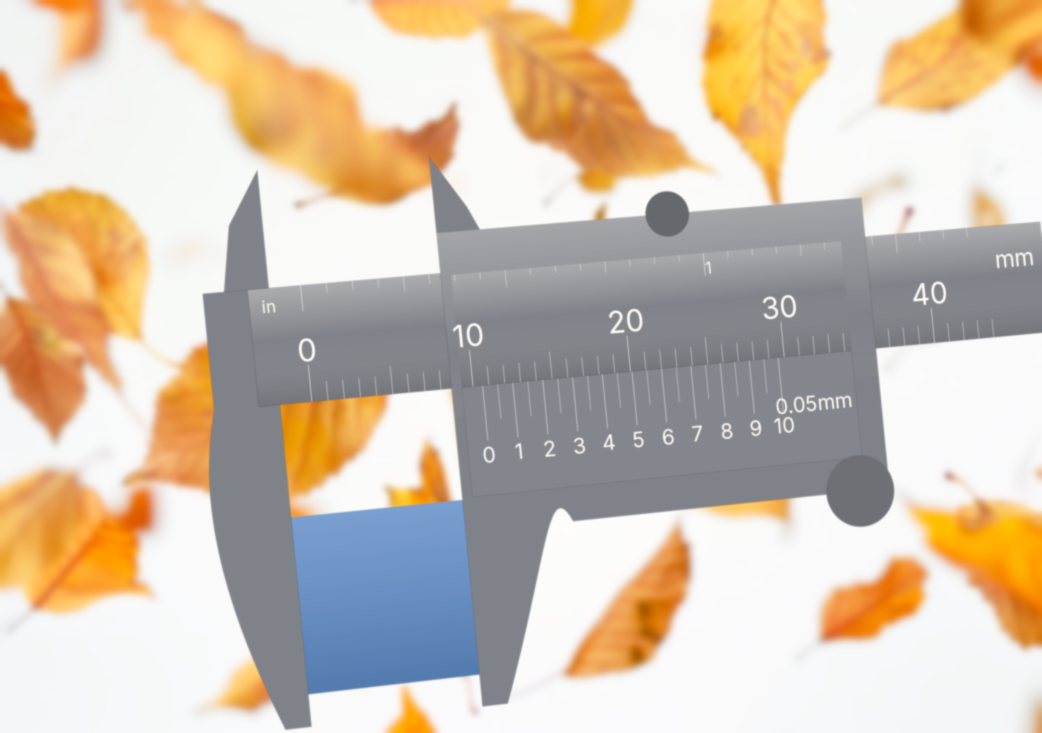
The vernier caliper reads 10.6 mm
